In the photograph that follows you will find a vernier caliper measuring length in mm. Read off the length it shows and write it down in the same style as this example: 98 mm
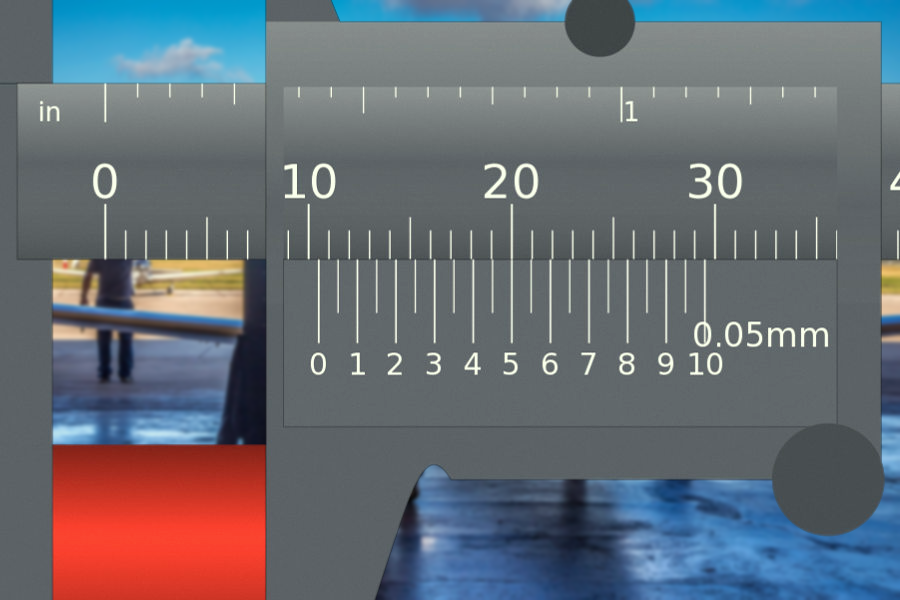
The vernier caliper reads 10.5 mm
